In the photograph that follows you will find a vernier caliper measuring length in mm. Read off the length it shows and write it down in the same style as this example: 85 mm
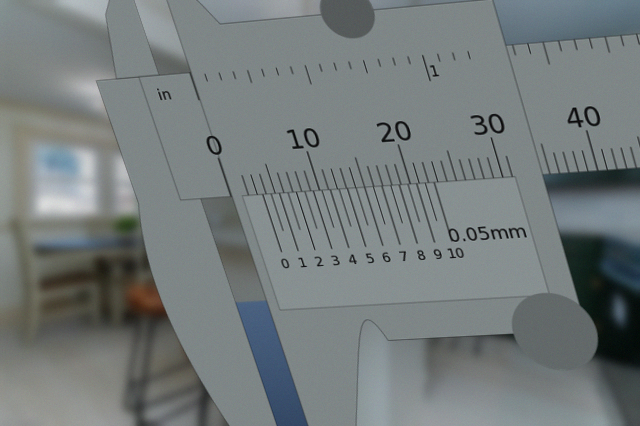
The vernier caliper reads 3.6 mm
